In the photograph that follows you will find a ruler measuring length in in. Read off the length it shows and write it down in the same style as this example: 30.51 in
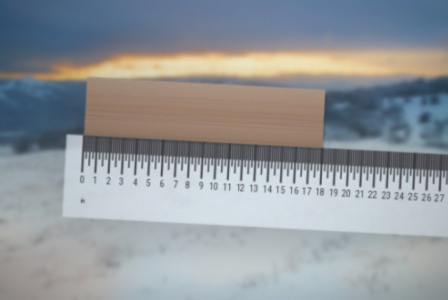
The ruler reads 18 in
